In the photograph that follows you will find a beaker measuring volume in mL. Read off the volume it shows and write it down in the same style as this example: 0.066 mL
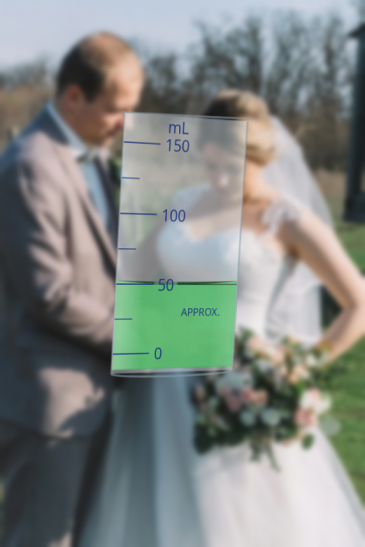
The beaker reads 50 mL
